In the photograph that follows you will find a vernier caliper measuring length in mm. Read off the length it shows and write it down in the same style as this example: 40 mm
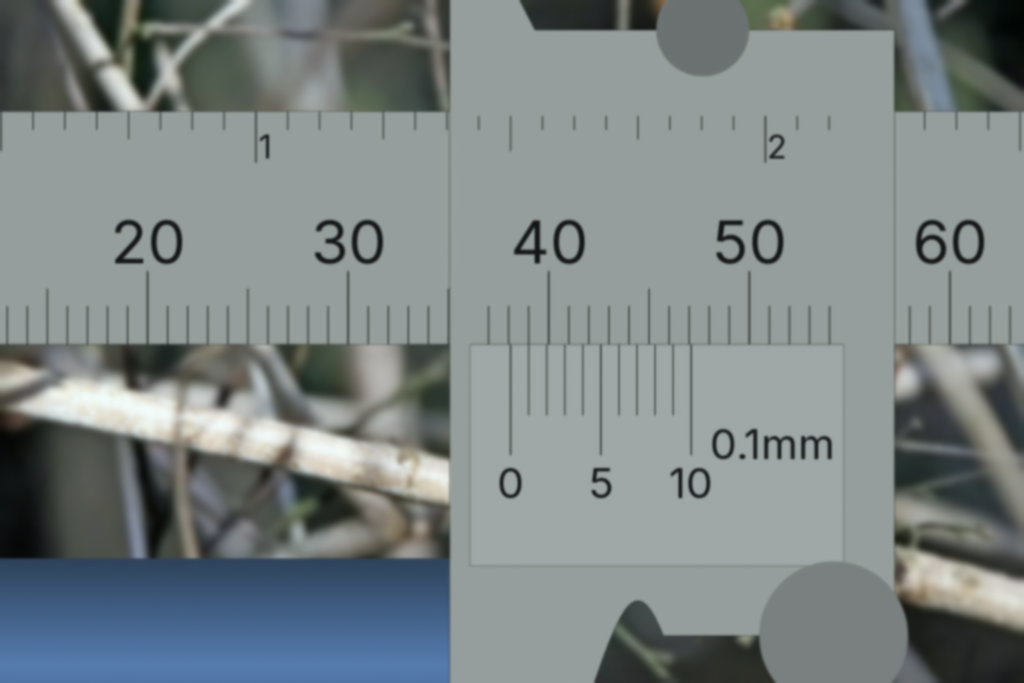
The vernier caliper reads 38.1 mm
